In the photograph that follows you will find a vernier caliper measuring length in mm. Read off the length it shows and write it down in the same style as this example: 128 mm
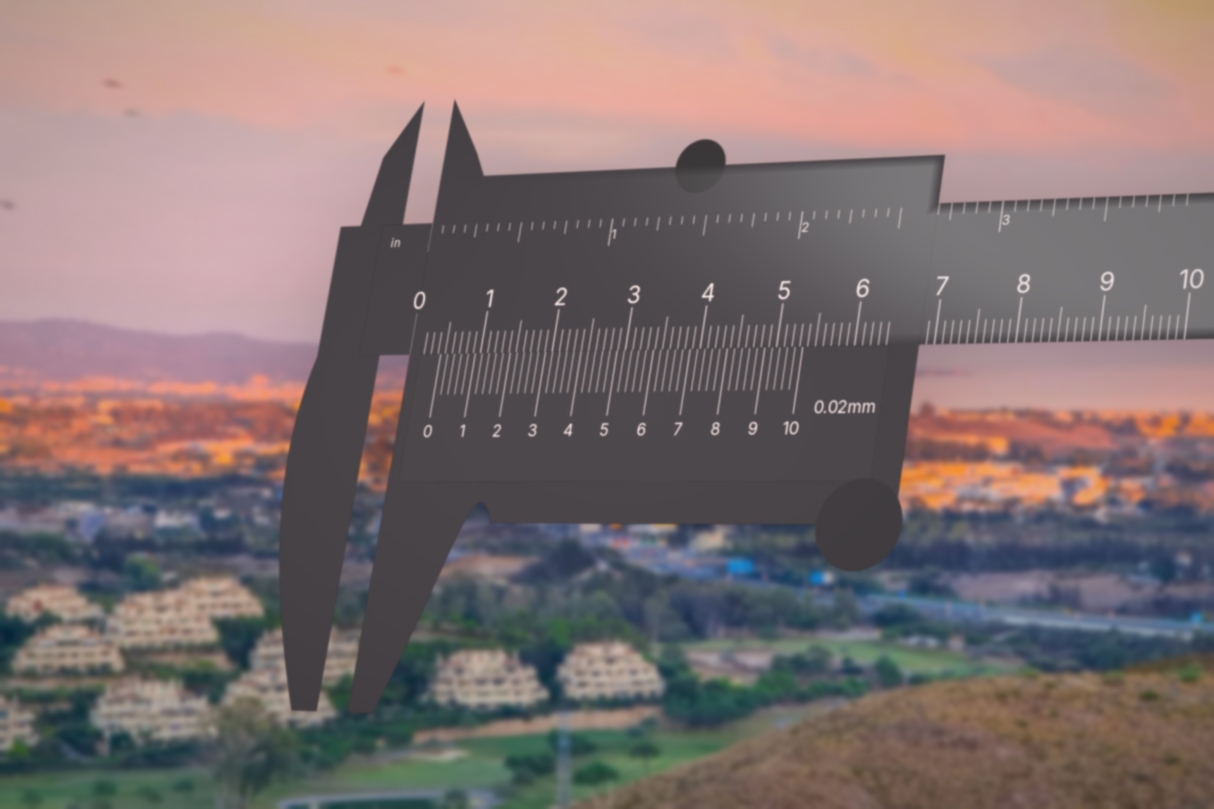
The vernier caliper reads 4.4 mm
